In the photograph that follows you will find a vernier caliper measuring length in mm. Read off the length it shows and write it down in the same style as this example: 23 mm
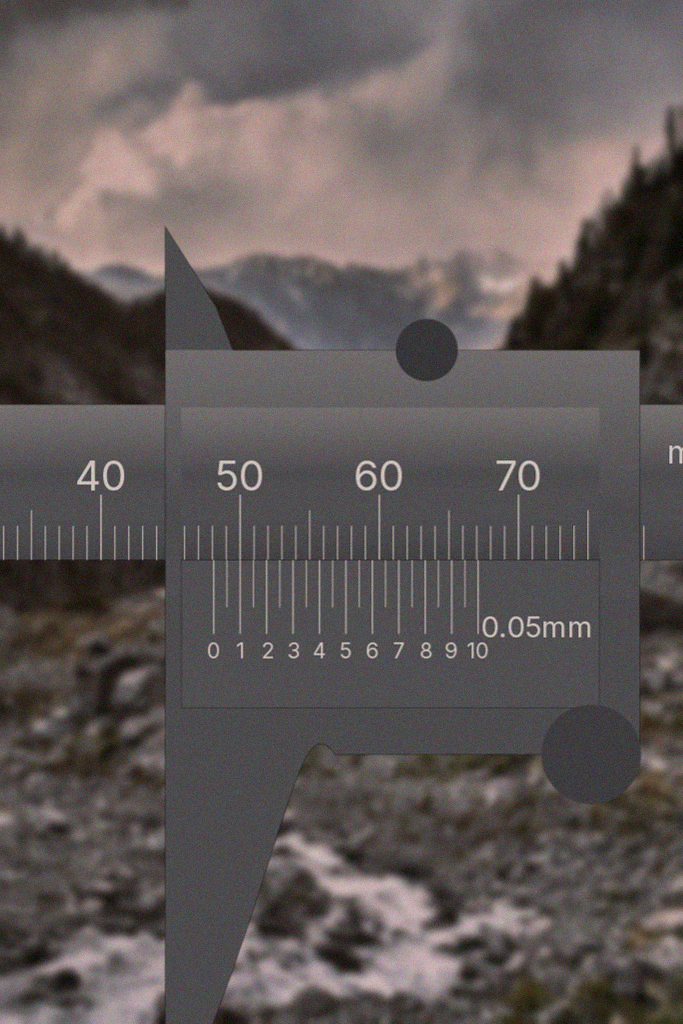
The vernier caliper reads 48.1 mm
